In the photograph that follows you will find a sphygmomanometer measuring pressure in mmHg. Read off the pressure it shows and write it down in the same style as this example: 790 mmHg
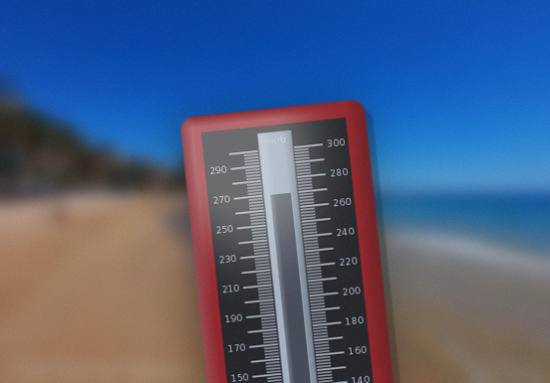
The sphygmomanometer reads 270 mmHg
